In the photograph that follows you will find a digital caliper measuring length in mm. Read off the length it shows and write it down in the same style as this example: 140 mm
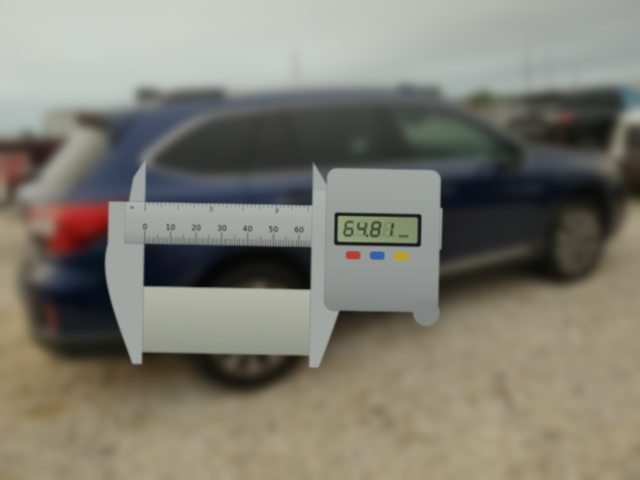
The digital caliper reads 64.81 mm
